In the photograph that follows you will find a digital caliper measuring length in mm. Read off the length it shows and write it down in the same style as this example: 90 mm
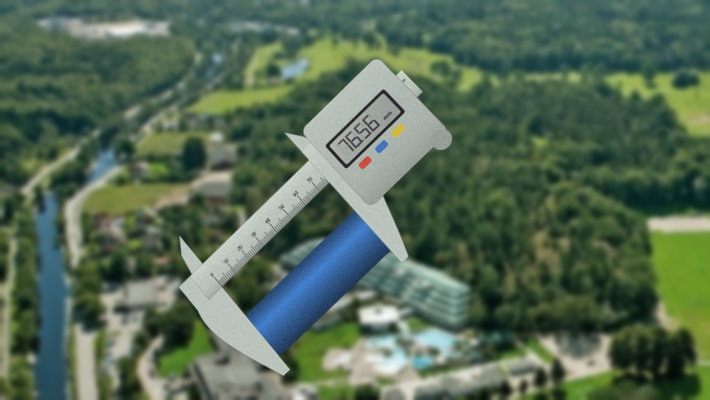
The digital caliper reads 76.56 mm
